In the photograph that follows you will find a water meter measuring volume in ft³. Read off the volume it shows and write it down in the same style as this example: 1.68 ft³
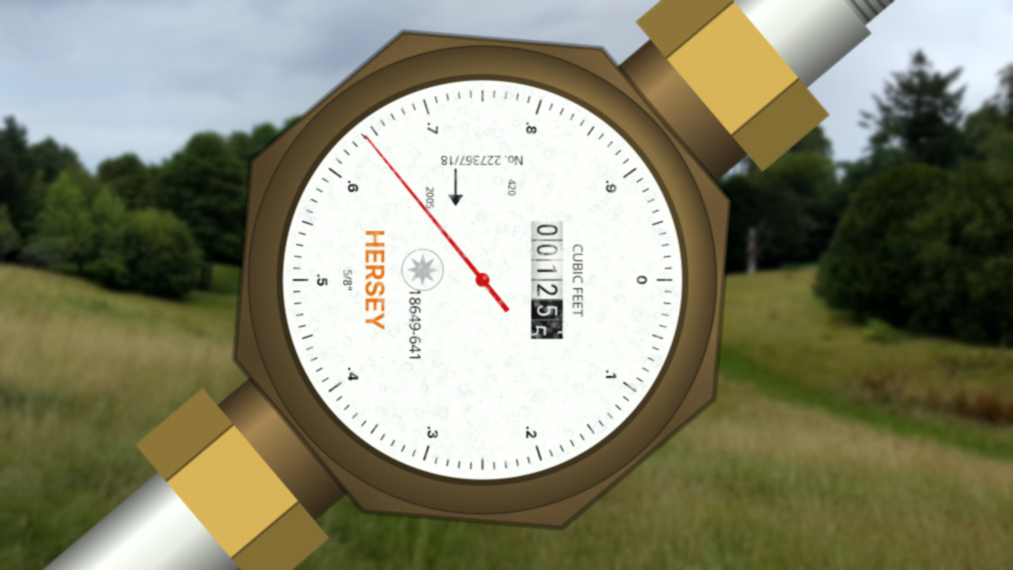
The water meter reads 1254.64 ft³
